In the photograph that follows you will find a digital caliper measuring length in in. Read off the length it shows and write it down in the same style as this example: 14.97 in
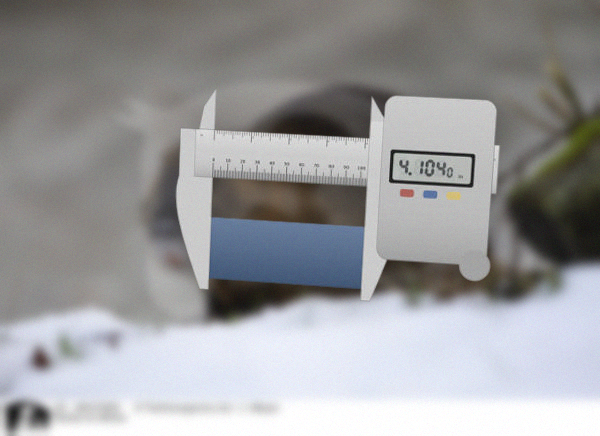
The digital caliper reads 4.1040 in
